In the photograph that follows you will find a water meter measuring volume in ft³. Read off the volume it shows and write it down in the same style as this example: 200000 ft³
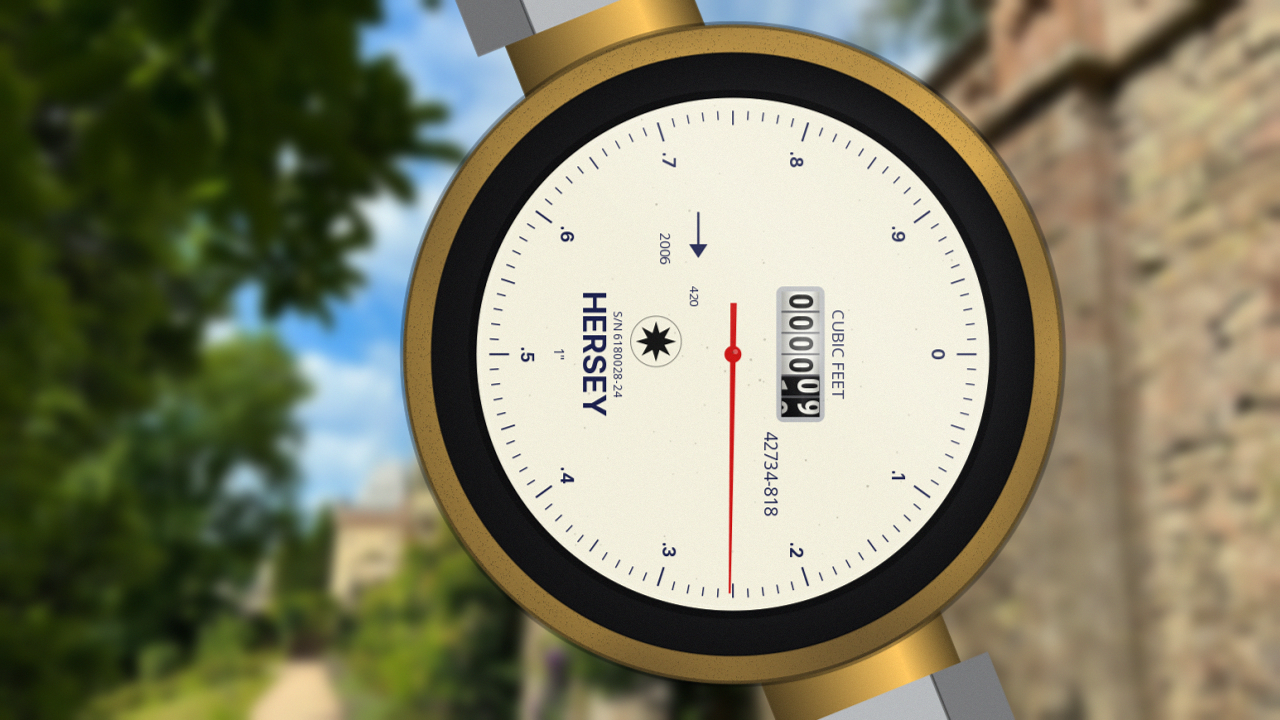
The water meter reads 9.25 ft³
